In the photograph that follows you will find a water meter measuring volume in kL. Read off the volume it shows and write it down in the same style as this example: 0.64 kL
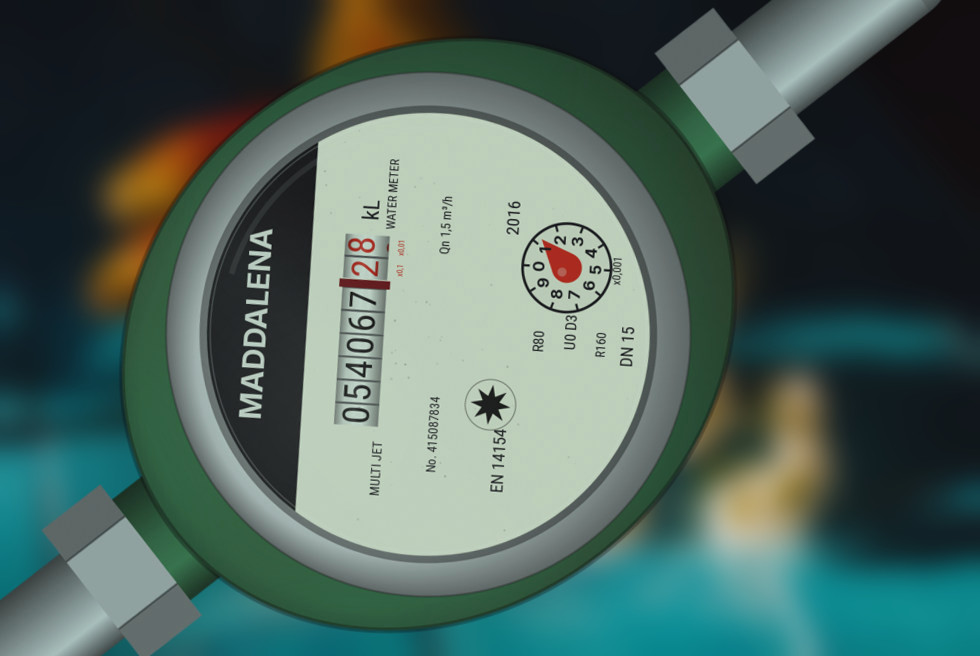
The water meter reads 54067.281 kL
